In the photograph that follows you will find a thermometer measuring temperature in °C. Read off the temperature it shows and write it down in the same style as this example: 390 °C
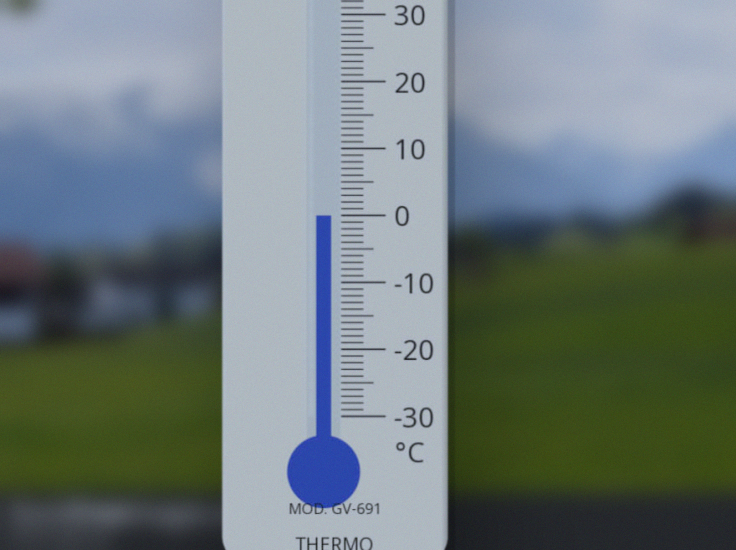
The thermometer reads 0 °C
